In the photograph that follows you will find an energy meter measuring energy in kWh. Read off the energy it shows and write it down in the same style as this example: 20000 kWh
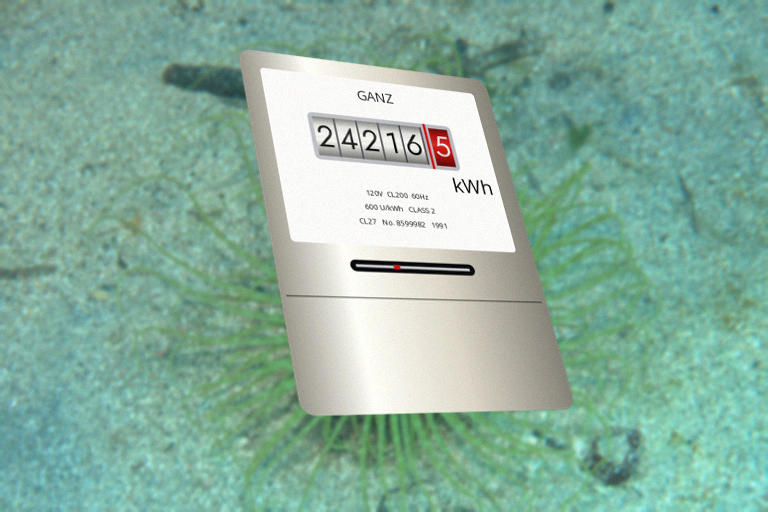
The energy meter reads 24216.5 kWh
